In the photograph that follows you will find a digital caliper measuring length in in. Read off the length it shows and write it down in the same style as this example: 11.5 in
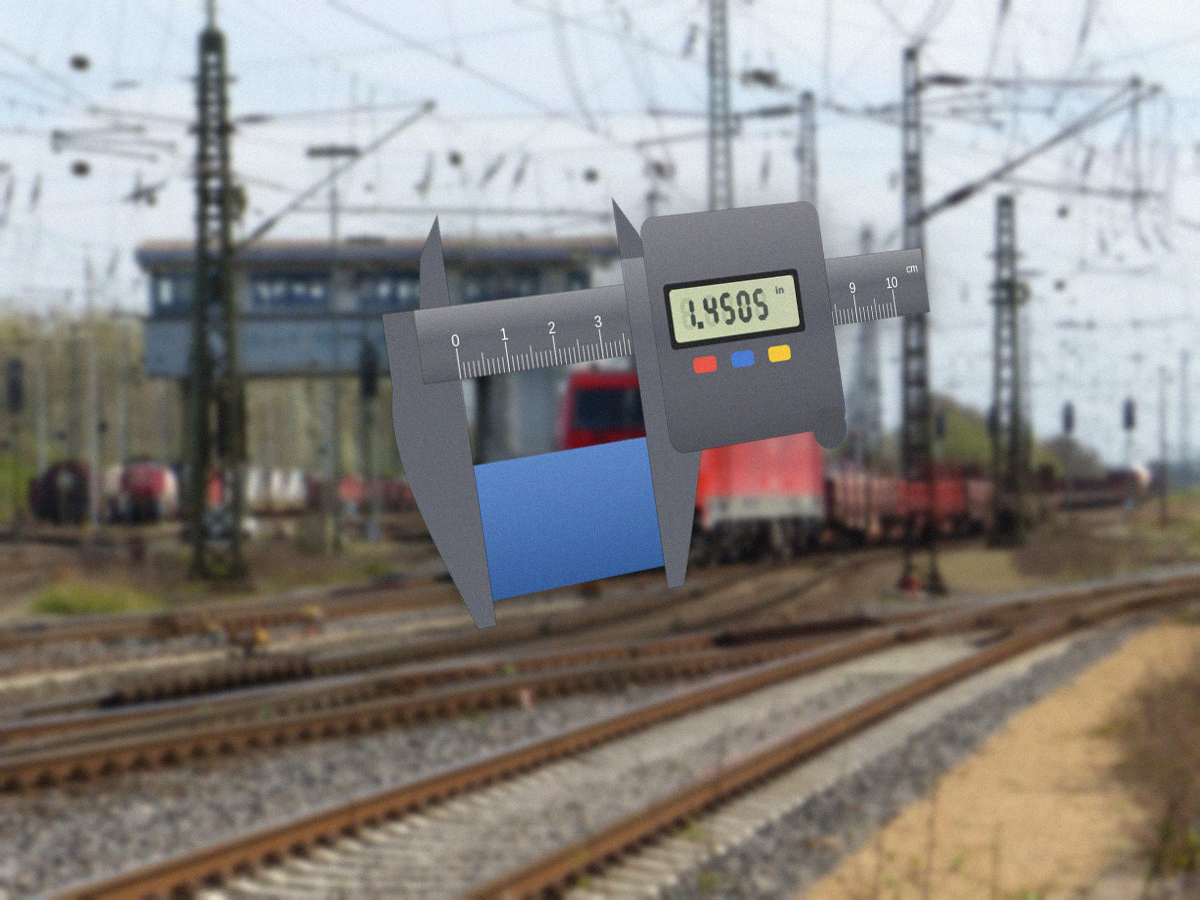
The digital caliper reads 1.4505 in
